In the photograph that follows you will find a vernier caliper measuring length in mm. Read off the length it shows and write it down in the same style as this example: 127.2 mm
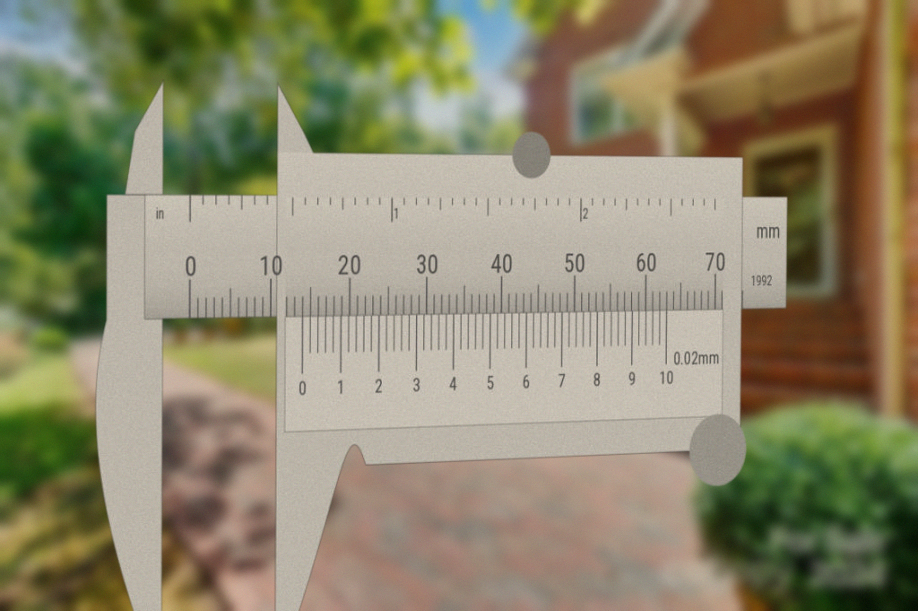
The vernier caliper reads 14.0 mm
